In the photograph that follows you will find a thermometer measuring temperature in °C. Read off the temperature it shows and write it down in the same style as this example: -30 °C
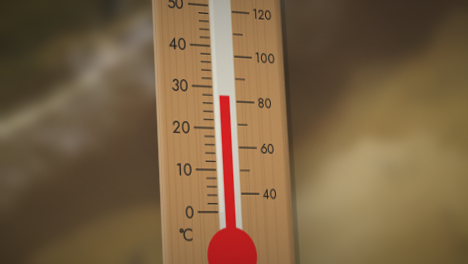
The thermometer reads 28 °C
